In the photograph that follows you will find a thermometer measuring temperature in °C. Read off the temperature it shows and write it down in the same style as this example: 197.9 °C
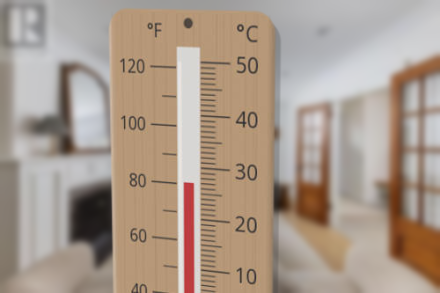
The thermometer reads 27 °C
